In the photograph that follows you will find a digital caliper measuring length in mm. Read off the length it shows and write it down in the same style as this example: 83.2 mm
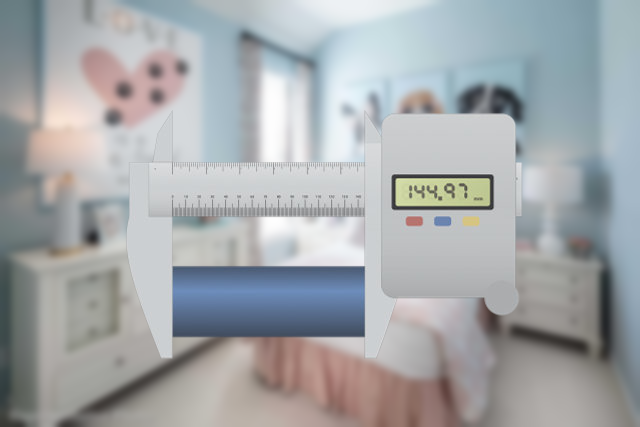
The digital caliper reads 144.97 mm
